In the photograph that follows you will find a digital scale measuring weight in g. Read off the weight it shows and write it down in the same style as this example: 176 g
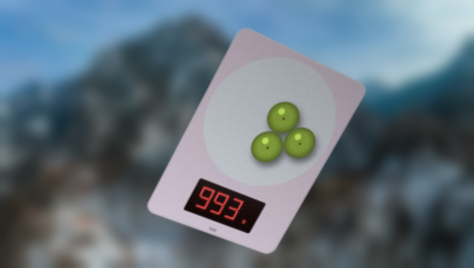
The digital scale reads 993 g
